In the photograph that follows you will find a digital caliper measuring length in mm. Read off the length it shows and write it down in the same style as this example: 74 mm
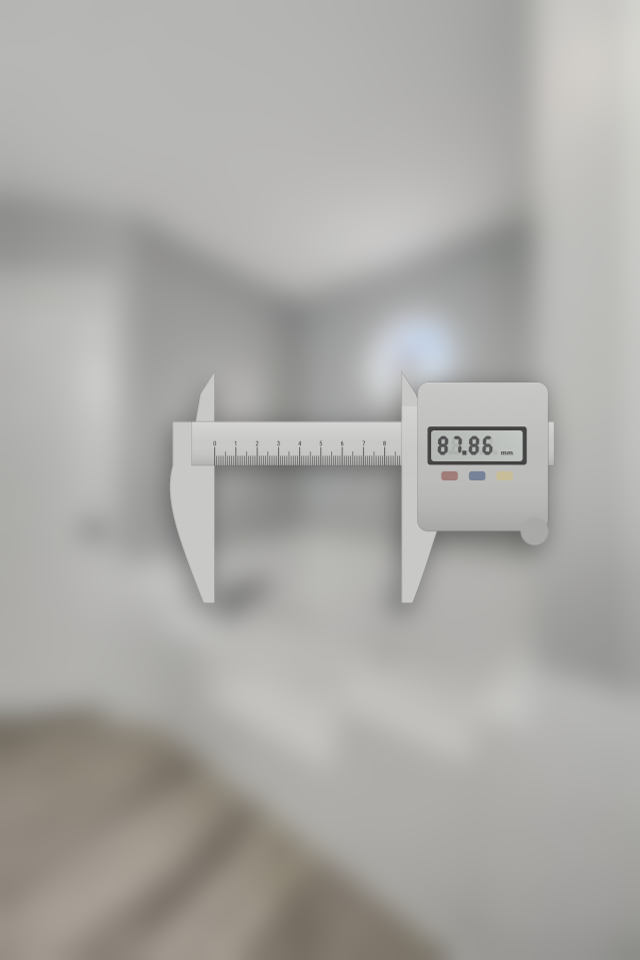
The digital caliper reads 87.86 mm
